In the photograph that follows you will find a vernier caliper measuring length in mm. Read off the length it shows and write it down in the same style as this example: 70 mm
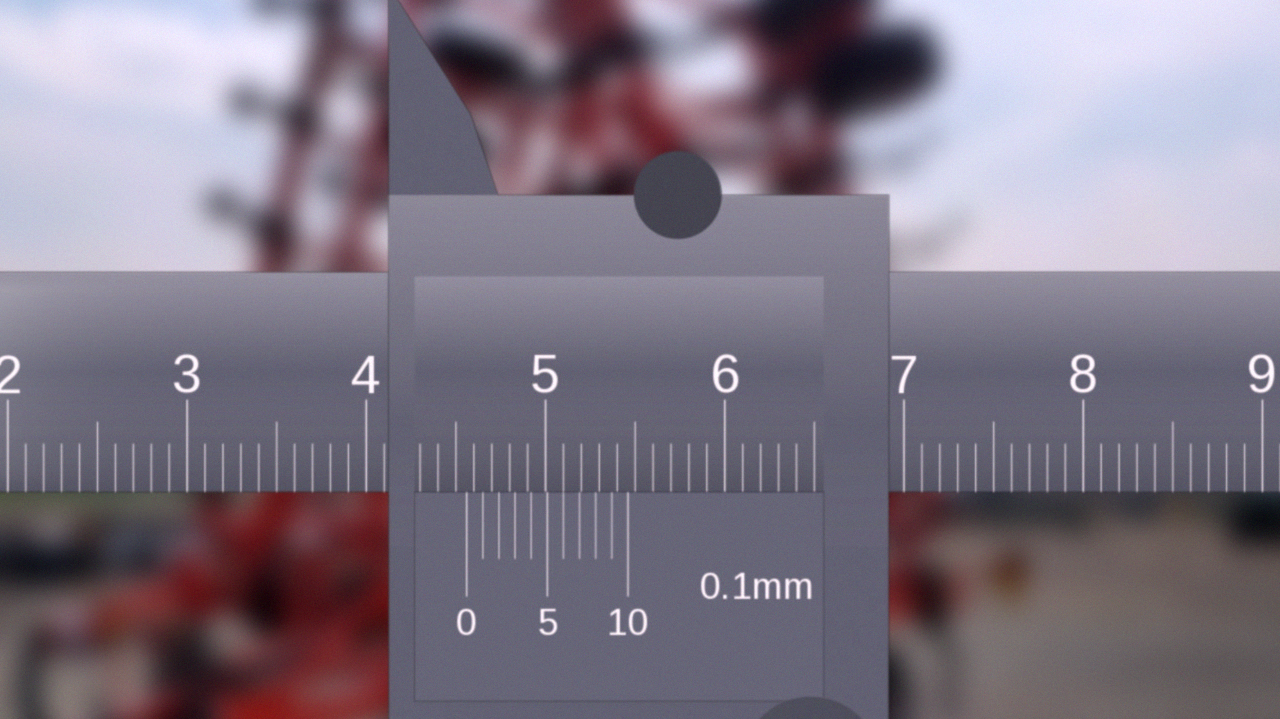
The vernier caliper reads 45.6 mm
